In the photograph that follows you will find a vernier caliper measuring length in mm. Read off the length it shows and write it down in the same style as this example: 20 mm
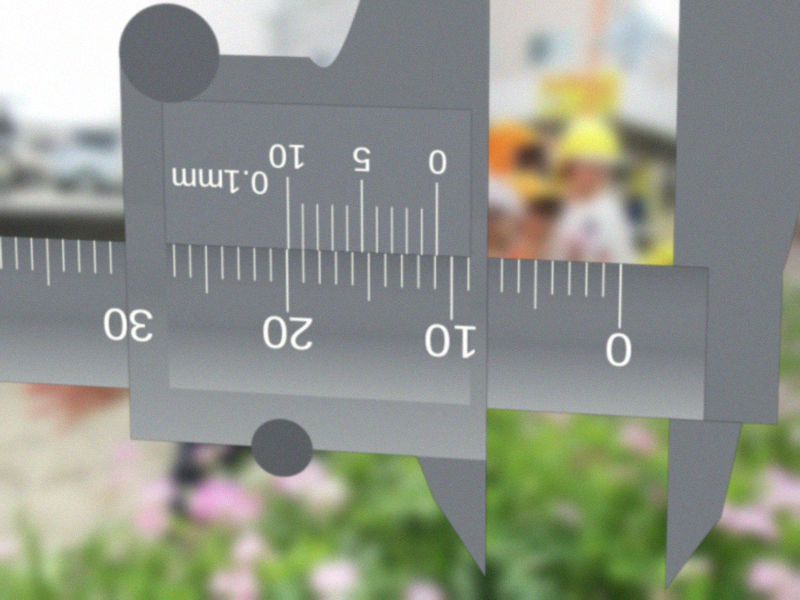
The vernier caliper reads 10.9 mm
